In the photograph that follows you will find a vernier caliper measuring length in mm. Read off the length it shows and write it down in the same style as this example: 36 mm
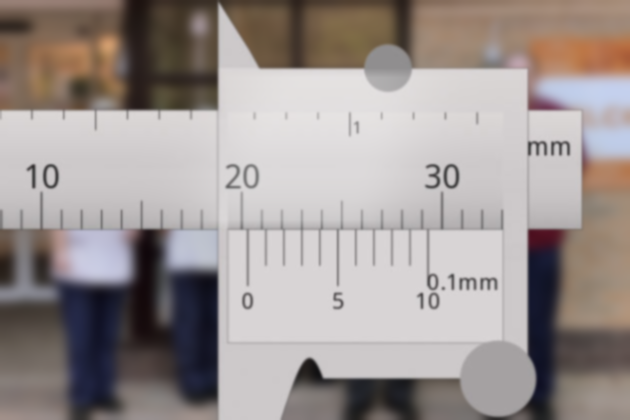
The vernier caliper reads 20.3 mm
